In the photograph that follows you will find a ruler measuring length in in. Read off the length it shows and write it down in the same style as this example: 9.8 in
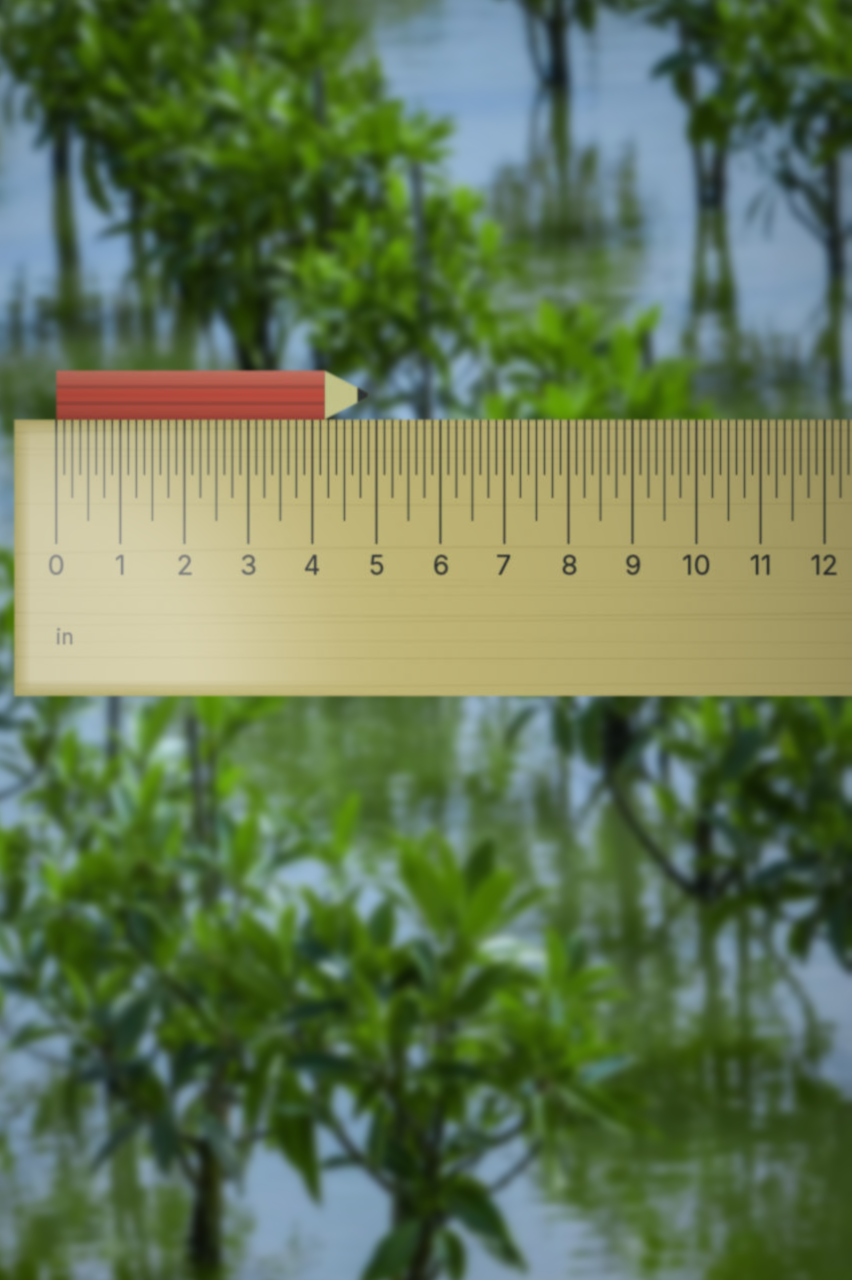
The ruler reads 4.875 in
